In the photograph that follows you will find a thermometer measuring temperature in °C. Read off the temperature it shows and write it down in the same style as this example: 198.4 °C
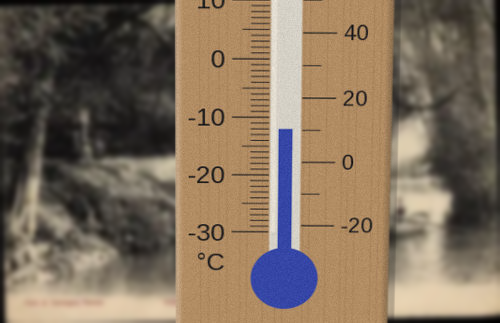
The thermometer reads -12 °C
